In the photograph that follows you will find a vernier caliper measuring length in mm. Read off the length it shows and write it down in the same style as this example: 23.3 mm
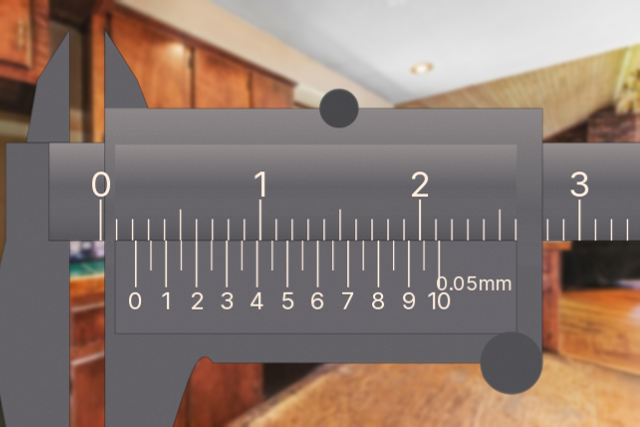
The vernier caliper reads 2.2 mm
